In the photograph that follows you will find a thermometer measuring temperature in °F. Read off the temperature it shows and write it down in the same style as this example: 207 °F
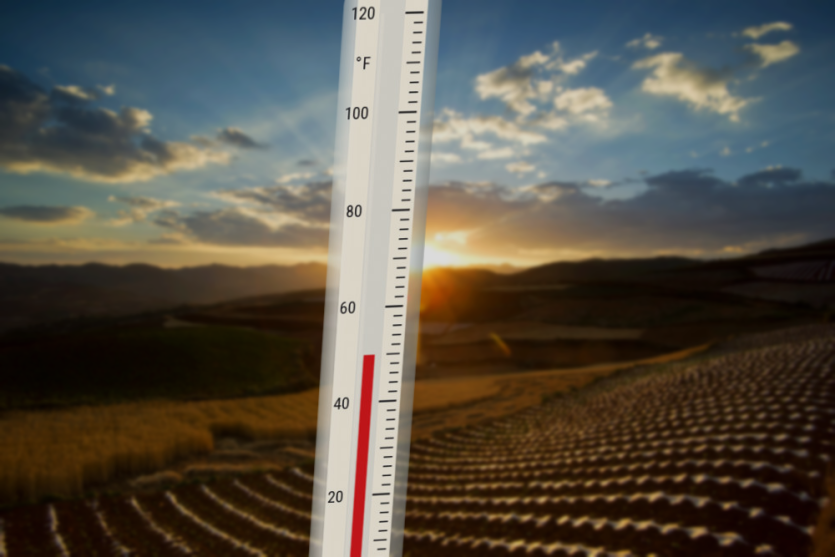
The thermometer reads 50 °F
